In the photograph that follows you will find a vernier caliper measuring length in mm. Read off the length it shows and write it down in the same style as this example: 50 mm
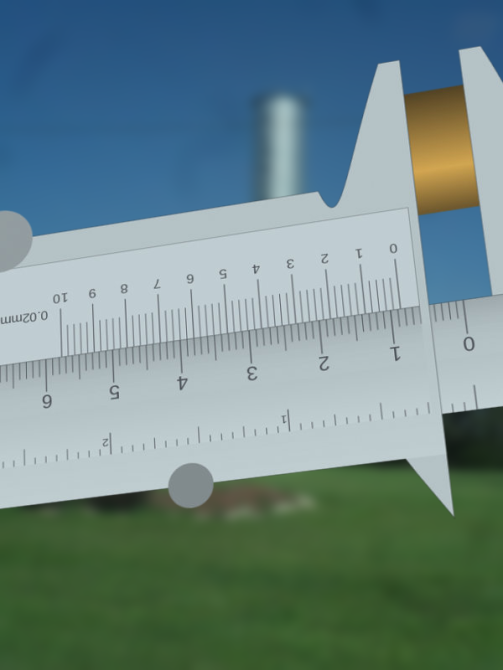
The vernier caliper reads 8.6 mm
